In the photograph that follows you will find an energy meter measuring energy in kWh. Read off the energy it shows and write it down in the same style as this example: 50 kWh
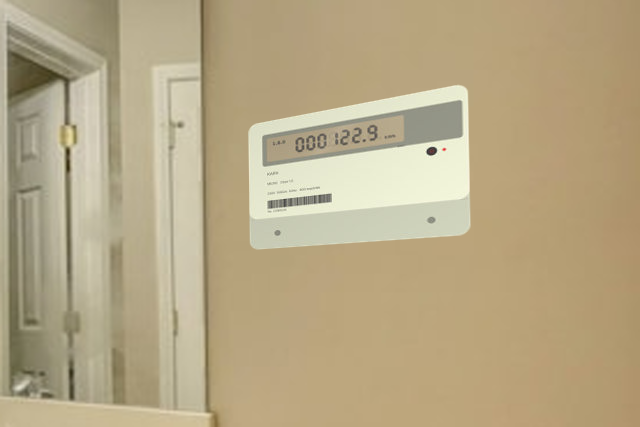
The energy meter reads 122.9 kWh
